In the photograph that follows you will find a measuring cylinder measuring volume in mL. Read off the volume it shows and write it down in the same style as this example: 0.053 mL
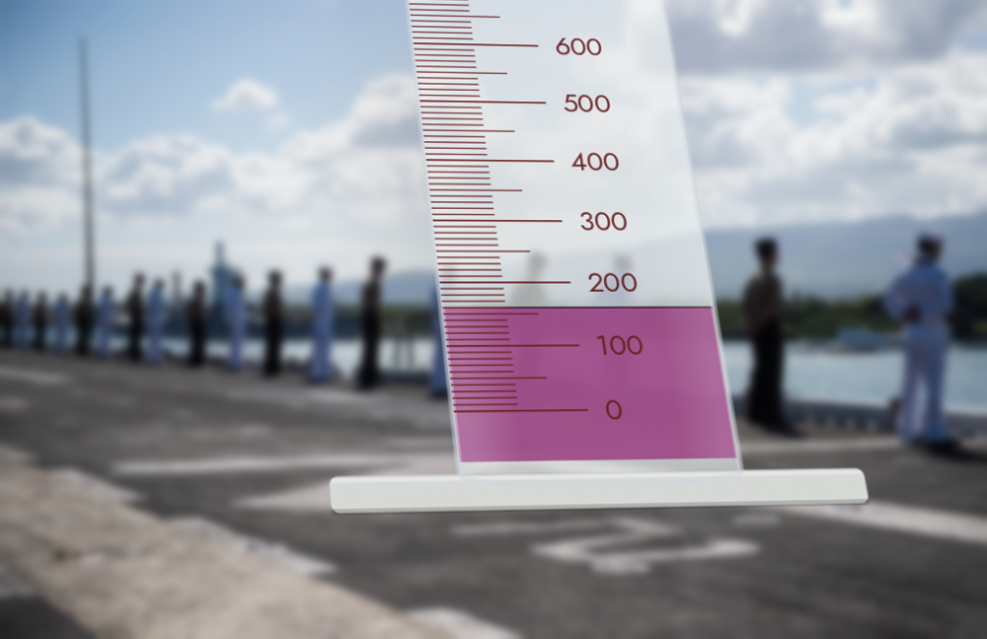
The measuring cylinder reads 160 mL
